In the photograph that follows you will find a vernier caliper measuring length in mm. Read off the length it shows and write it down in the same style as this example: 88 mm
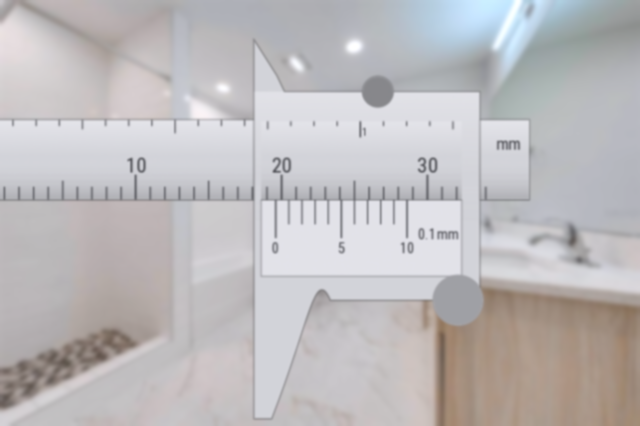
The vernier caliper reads 19.6 mm
